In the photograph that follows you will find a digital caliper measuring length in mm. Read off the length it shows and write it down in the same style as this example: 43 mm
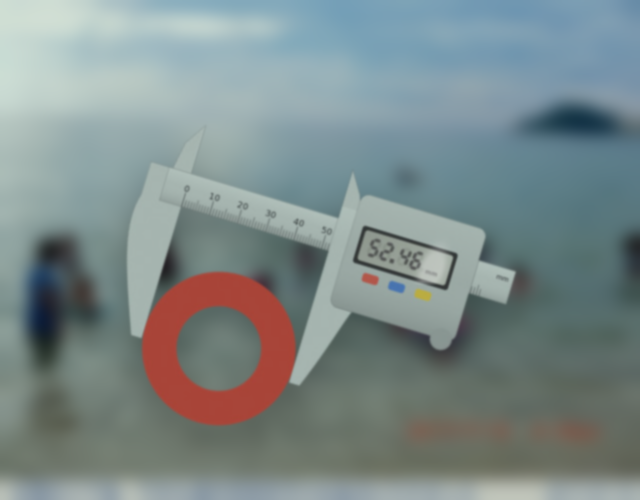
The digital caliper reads 52.46 mm
